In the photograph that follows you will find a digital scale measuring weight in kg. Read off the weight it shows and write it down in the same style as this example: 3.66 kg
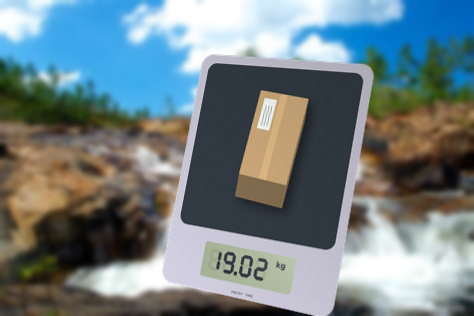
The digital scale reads 19.02 kg
